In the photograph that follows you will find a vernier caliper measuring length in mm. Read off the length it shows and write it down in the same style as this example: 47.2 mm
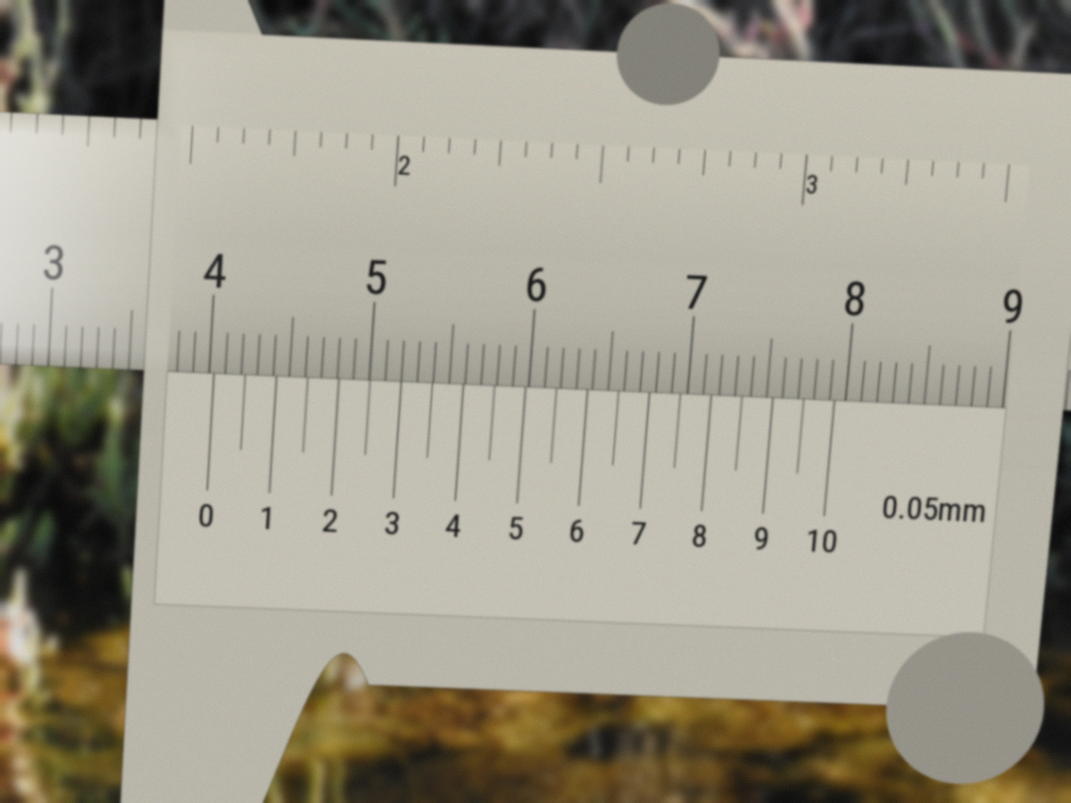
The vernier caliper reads 40.3 mm
